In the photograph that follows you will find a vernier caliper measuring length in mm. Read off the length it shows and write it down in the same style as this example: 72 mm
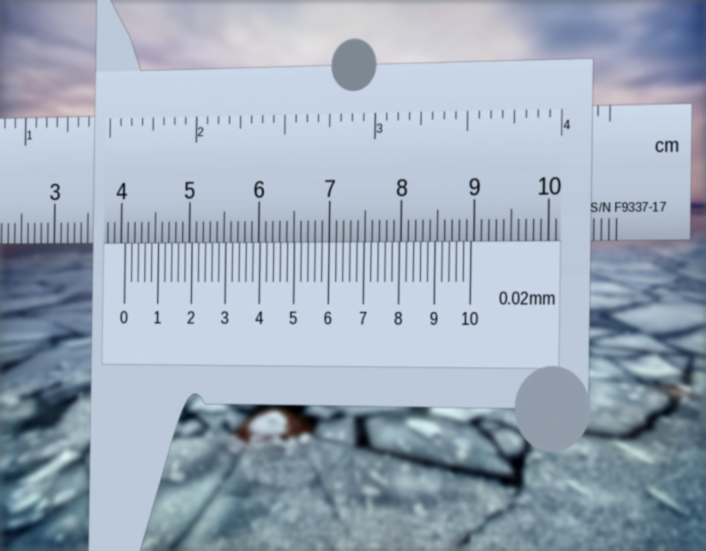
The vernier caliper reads 40.6 mm
